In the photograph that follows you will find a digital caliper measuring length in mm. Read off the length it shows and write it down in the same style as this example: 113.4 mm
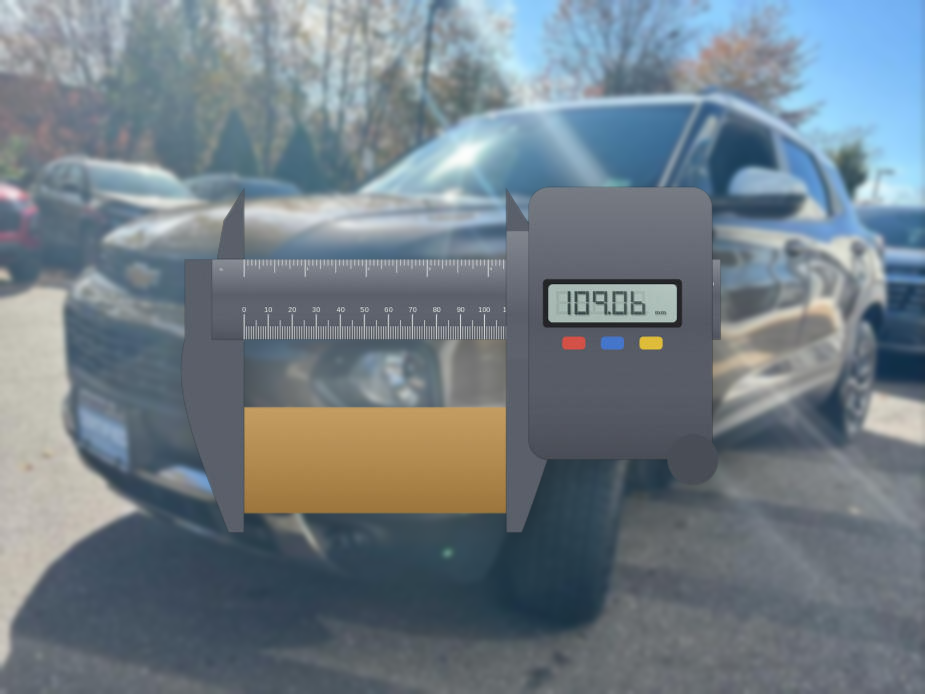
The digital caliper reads 109.06 mm
